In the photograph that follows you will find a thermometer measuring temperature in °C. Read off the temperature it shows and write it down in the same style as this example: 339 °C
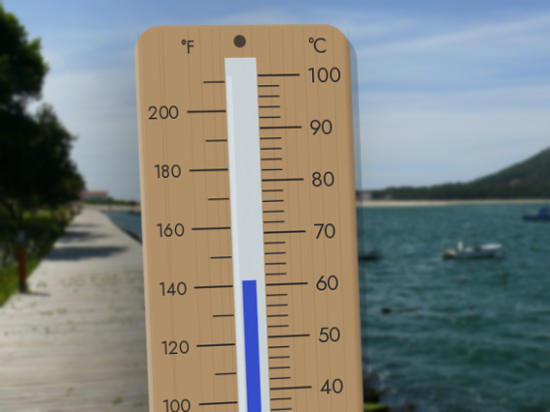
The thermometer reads 61 °C
